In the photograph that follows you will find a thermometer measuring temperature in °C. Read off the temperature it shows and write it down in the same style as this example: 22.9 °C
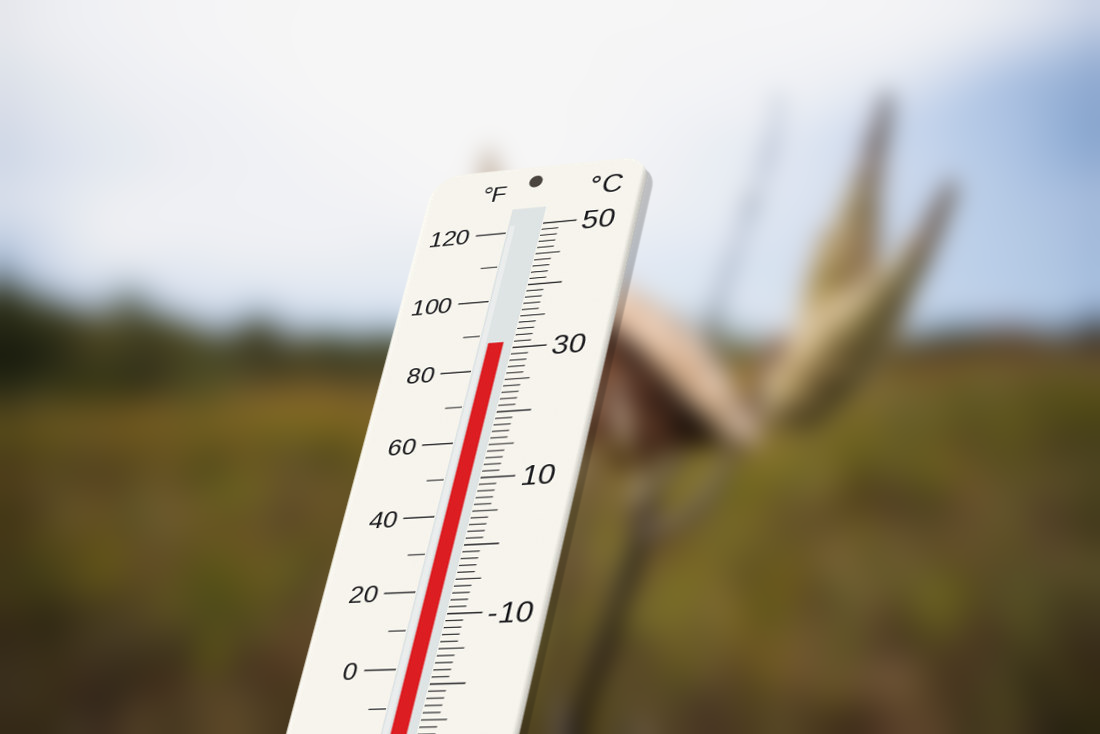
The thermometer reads 31 °C
